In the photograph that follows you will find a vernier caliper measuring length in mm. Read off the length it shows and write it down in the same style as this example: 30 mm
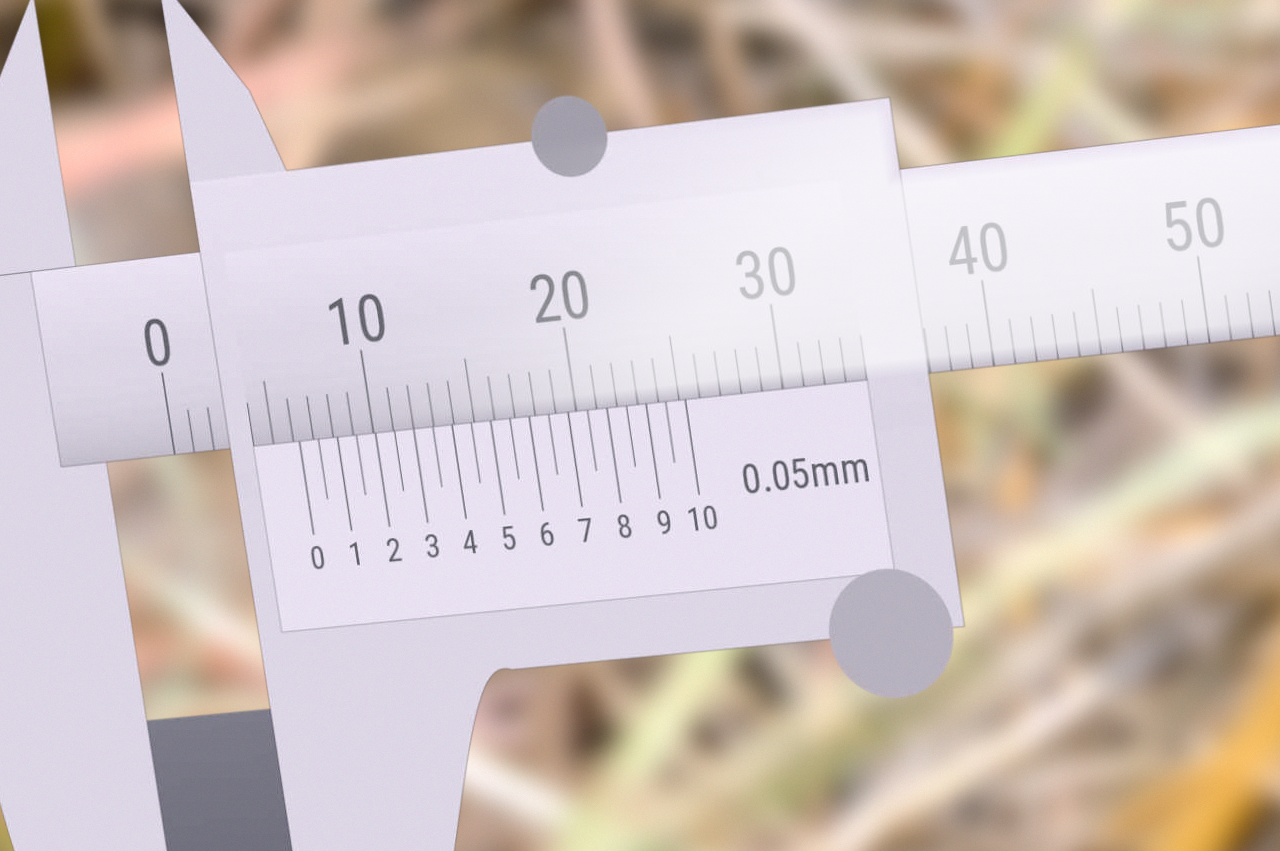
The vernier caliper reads 6.3 mm
